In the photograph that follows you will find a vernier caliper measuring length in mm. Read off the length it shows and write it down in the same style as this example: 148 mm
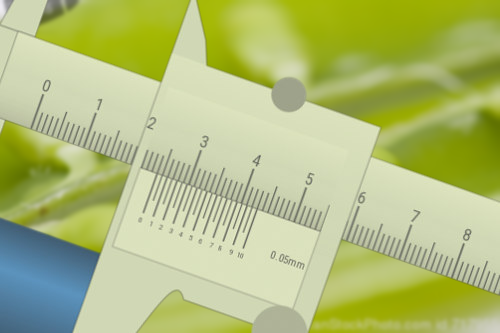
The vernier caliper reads 24.0 mm
